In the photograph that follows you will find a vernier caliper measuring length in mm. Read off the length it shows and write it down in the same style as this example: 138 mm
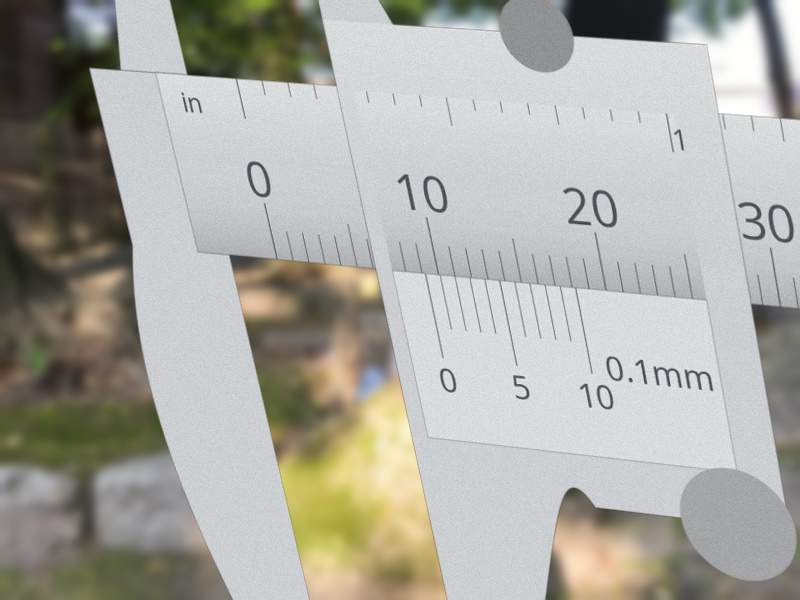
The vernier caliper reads 9.2 mm
